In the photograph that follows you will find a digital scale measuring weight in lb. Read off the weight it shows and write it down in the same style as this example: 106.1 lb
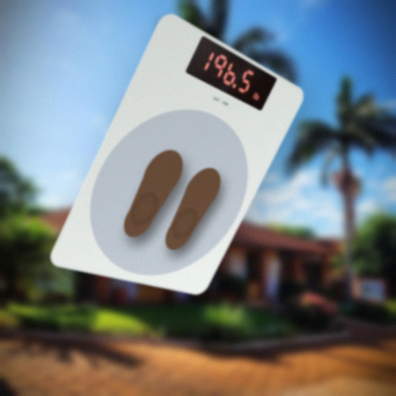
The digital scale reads 196.5 lb
